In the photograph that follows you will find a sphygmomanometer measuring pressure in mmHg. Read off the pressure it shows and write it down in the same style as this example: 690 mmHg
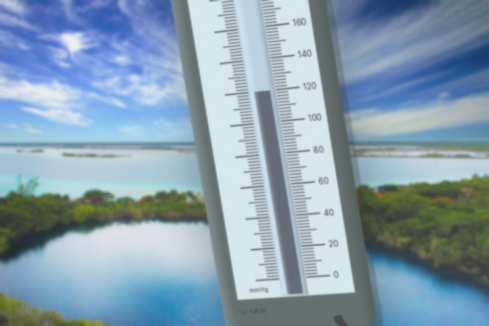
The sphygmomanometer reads 120 mmHg
